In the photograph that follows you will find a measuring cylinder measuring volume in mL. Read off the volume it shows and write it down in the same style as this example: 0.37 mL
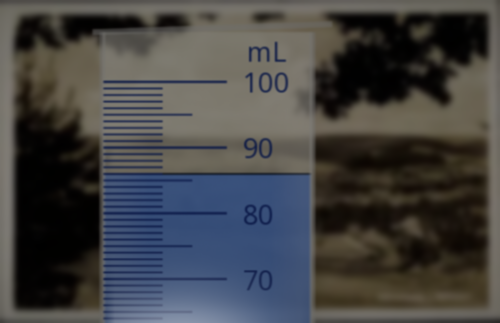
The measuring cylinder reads 86 mL
